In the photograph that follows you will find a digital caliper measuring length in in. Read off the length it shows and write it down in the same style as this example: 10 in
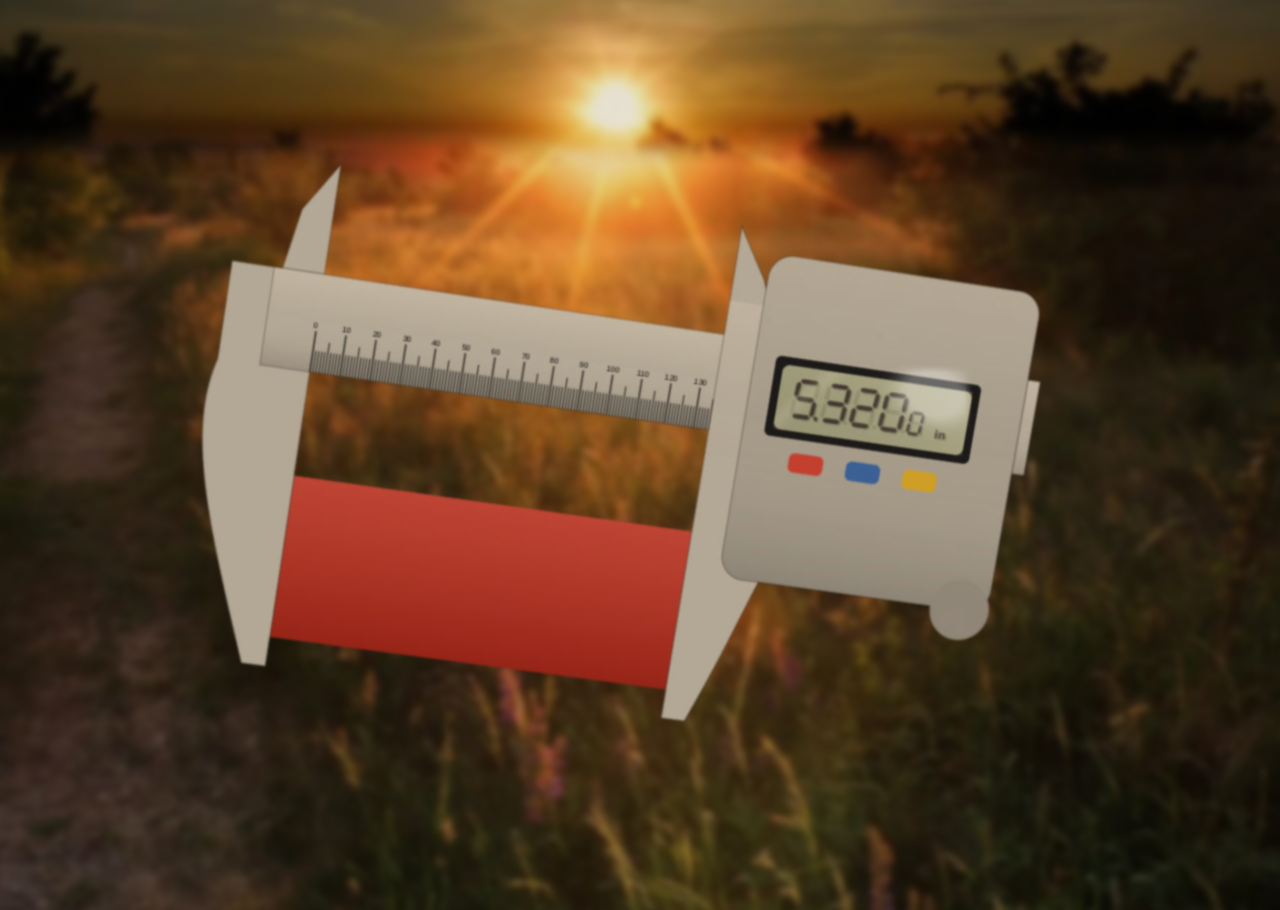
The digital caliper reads 5.3200 in
